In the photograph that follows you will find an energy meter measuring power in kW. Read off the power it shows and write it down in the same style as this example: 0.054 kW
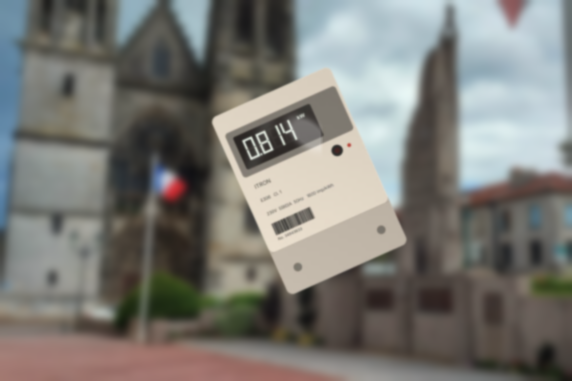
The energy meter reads 0.814 kW
